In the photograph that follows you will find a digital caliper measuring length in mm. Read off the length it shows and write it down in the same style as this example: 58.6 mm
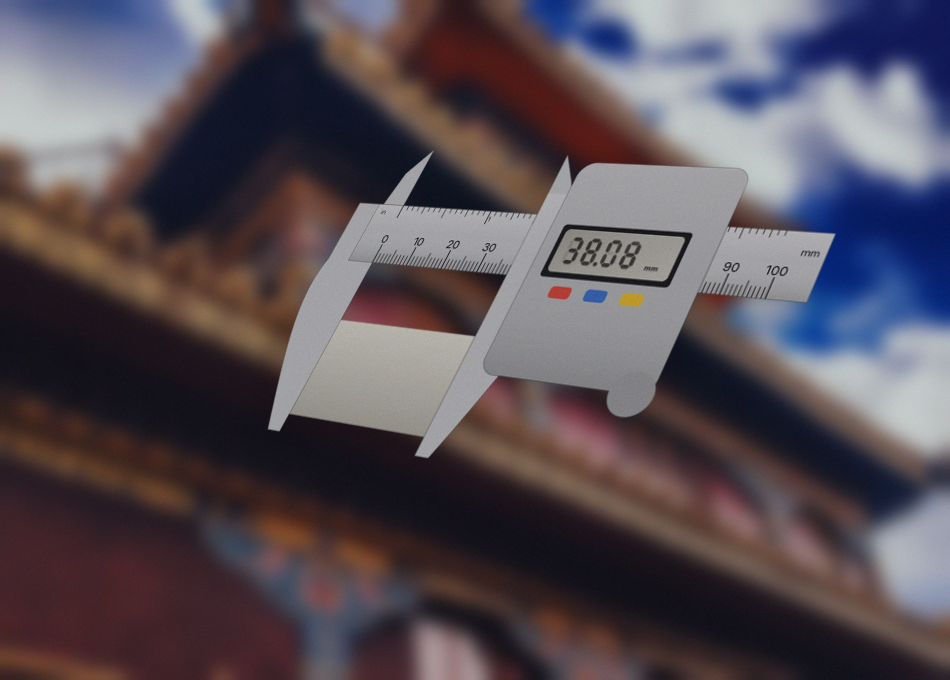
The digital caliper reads 38.08 mm
